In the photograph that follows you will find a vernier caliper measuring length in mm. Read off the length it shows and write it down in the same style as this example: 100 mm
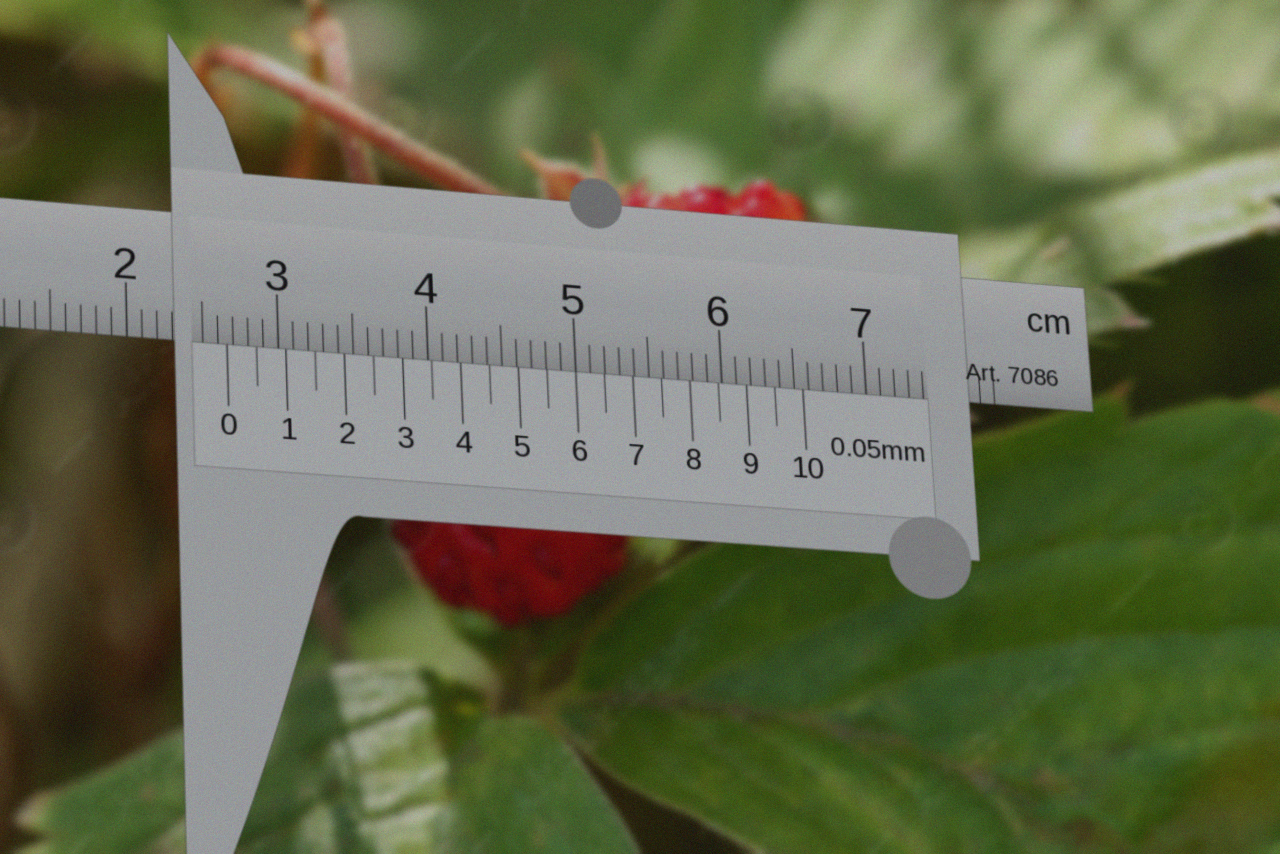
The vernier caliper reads 26.6 mm
